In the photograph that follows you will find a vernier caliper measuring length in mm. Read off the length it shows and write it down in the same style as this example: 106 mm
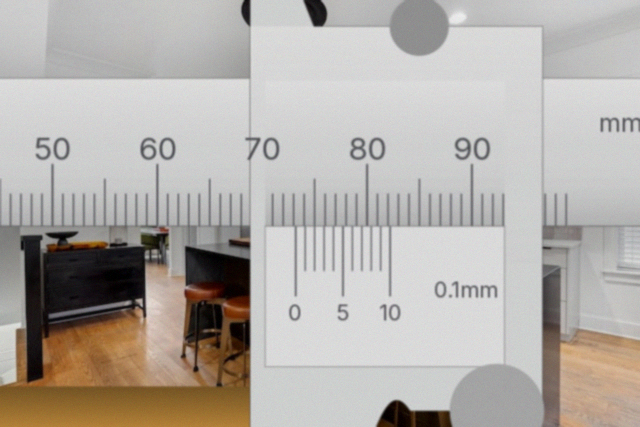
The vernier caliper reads 73.2 mm
